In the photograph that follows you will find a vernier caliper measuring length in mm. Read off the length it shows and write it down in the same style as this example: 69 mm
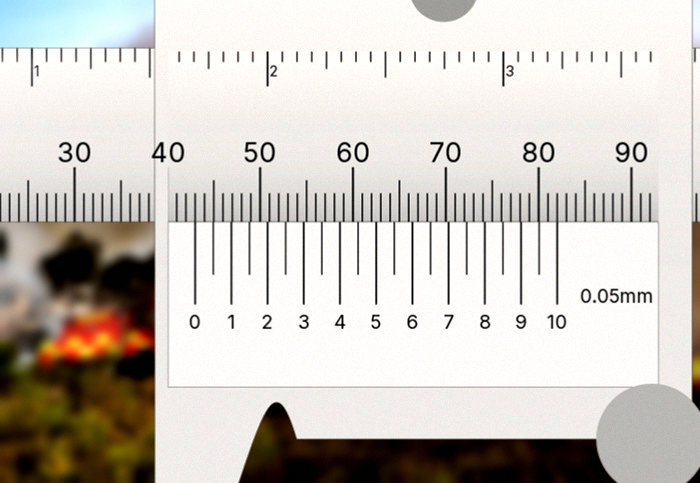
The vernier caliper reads 43.0 mm
